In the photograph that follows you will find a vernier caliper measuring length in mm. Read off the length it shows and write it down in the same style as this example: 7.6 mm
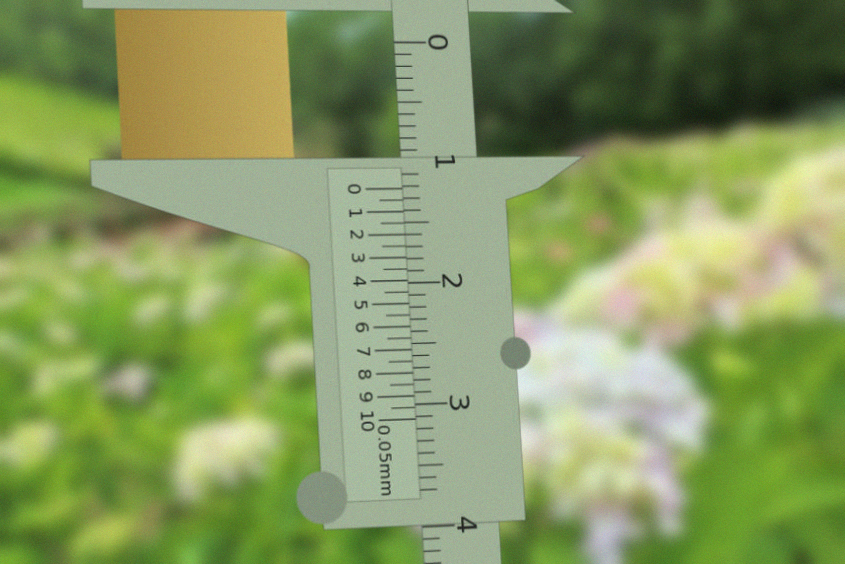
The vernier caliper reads 12.2 mm
